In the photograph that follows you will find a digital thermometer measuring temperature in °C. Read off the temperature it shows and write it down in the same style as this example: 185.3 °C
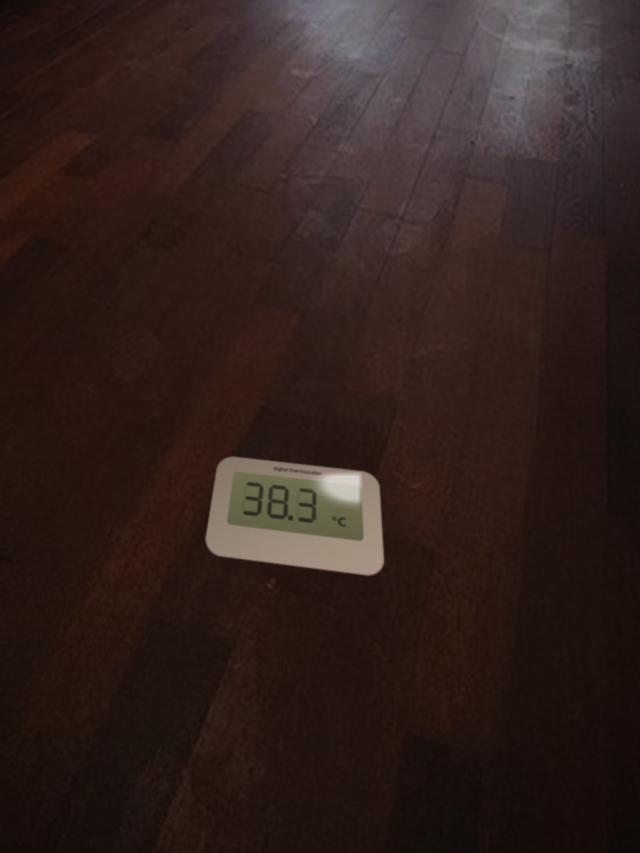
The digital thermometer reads 38.3 °C
